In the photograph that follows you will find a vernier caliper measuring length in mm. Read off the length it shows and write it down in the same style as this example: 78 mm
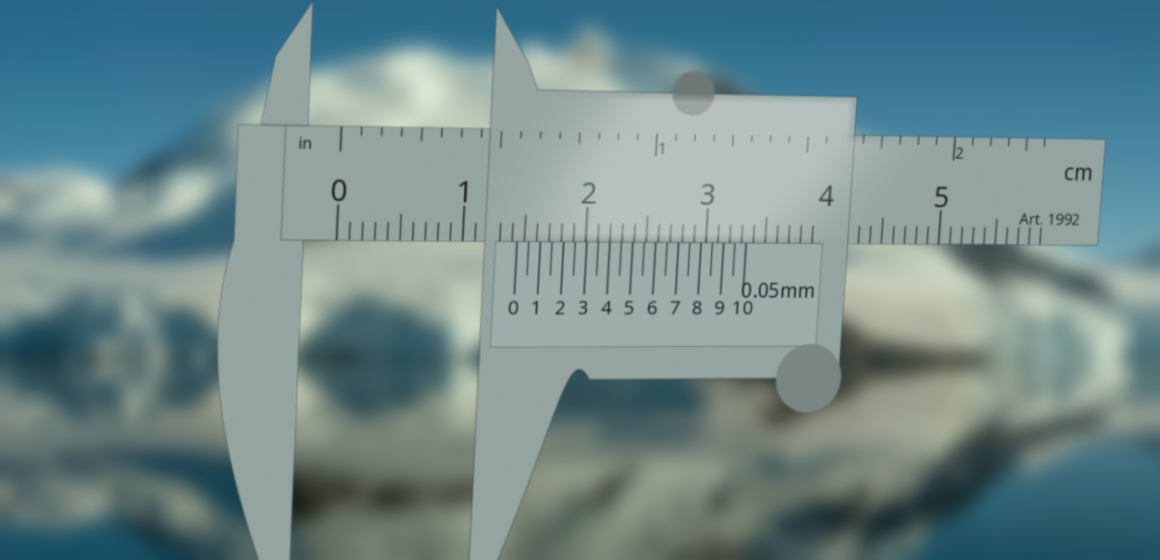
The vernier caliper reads 14.4 mm
